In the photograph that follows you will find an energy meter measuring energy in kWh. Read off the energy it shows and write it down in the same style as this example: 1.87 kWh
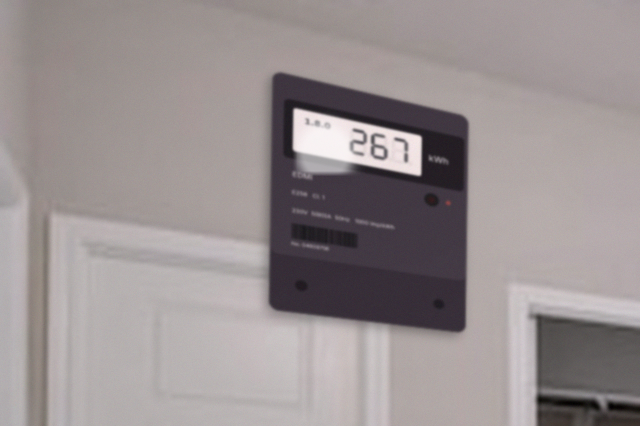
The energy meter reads 267 kWh
